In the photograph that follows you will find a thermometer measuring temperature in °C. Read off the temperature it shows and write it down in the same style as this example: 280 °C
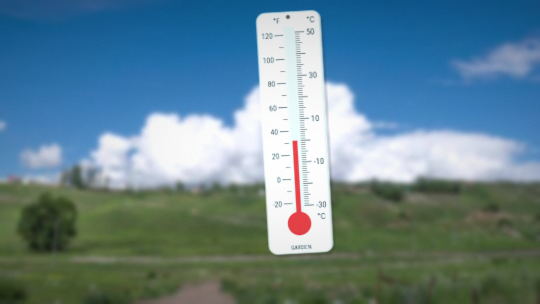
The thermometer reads 0 °C
